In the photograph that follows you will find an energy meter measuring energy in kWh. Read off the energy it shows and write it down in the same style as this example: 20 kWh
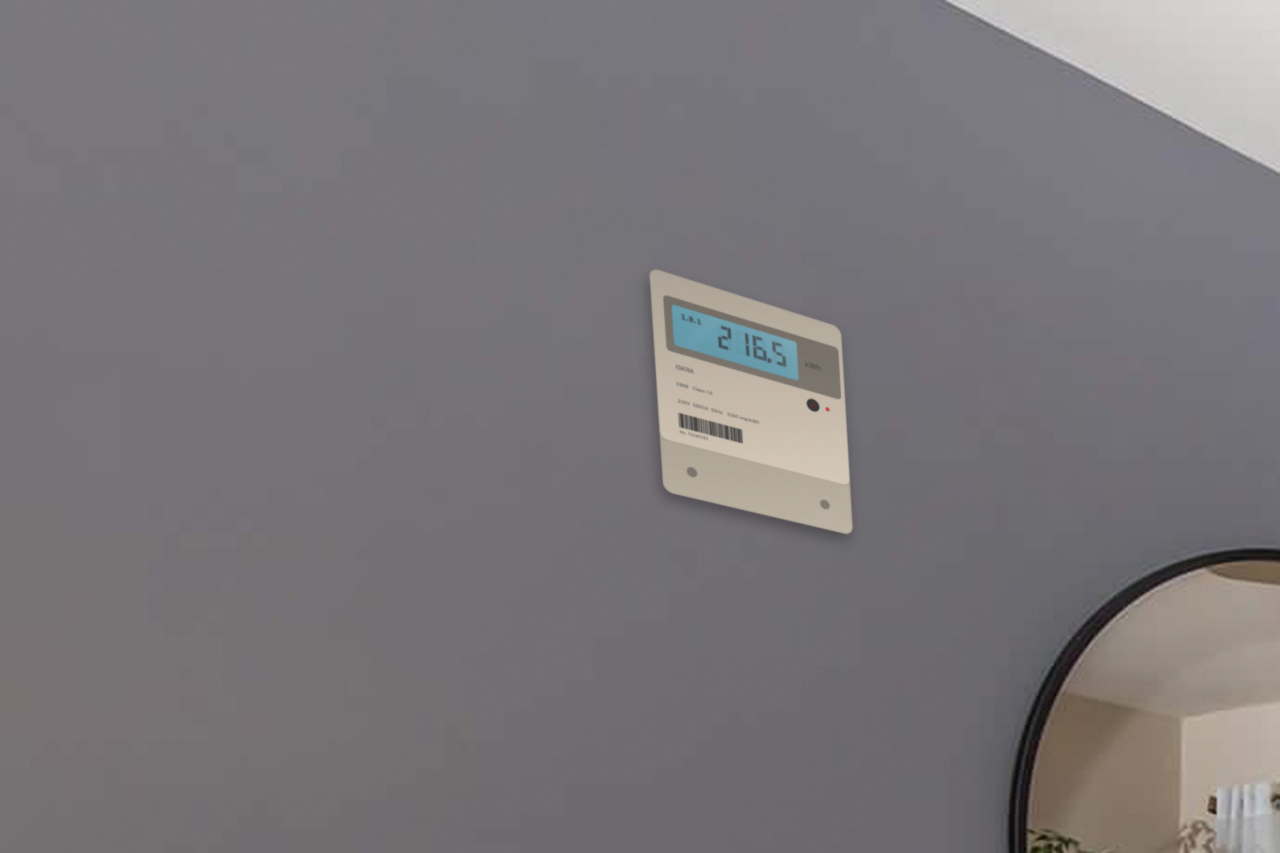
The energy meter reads 216.5 kWh
